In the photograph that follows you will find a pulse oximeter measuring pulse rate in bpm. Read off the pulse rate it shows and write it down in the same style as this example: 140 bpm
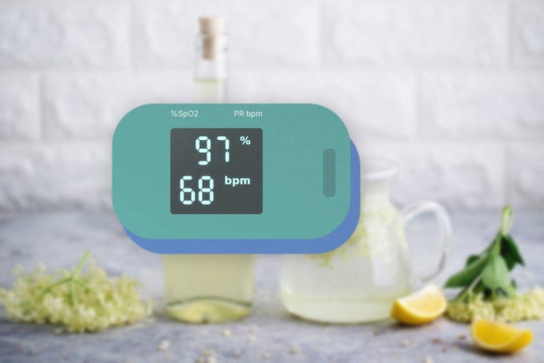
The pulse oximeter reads 68 bpm
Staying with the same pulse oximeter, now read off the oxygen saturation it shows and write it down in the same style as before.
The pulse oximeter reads 97 %
